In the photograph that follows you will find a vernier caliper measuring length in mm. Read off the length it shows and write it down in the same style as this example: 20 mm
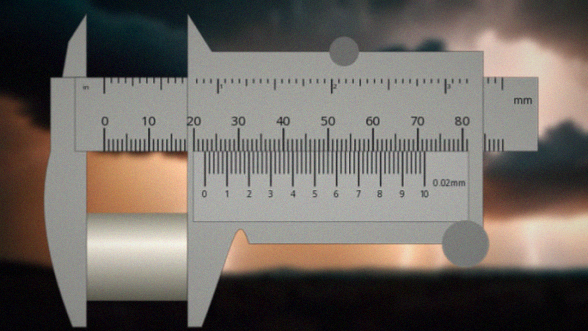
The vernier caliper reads 22.5 mm
